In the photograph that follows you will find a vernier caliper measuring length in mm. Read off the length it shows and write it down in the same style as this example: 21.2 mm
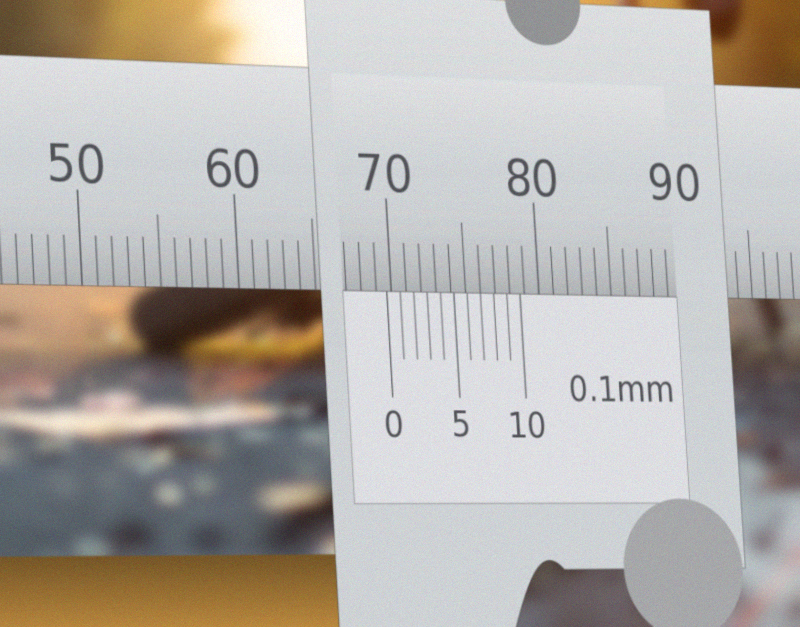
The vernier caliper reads 69.7 mm
